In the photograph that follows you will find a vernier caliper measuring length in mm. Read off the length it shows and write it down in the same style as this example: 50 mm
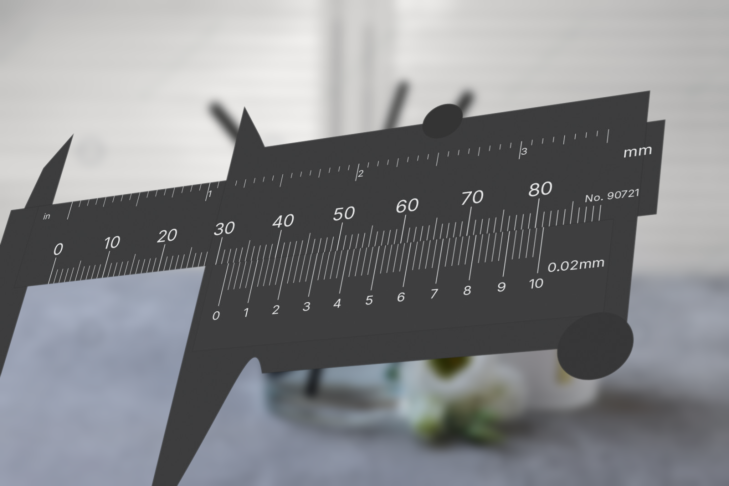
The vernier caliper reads 32.2 mm
